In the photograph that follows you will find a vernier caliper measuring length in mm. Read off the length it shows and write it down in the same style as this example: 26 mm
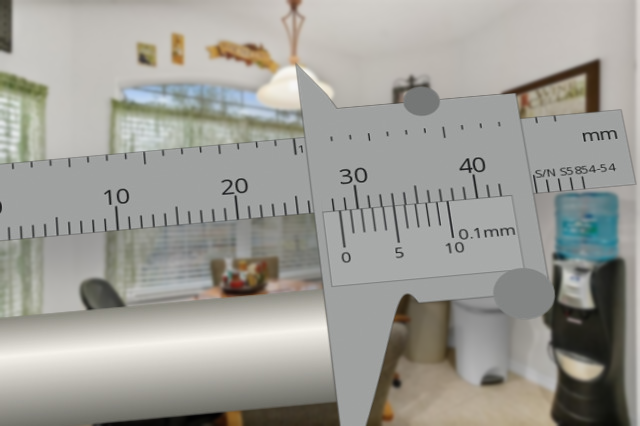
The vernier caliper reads 28.5 mm
